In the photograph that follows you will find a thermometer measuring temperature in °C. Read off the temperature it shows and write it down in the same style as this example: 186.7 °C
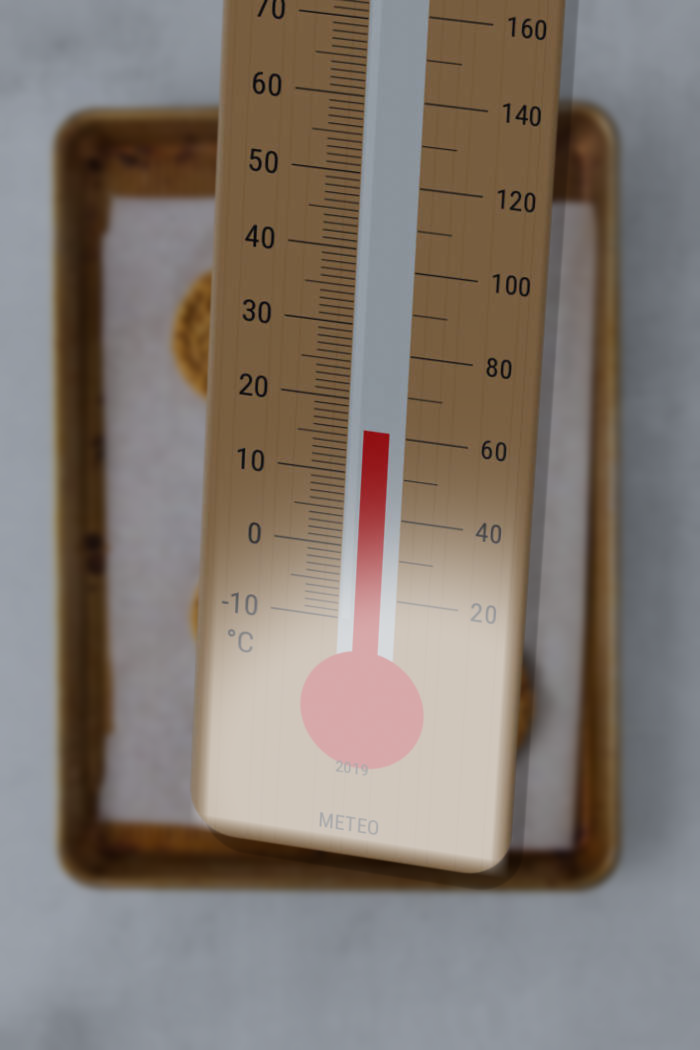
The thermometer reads 16 °C
